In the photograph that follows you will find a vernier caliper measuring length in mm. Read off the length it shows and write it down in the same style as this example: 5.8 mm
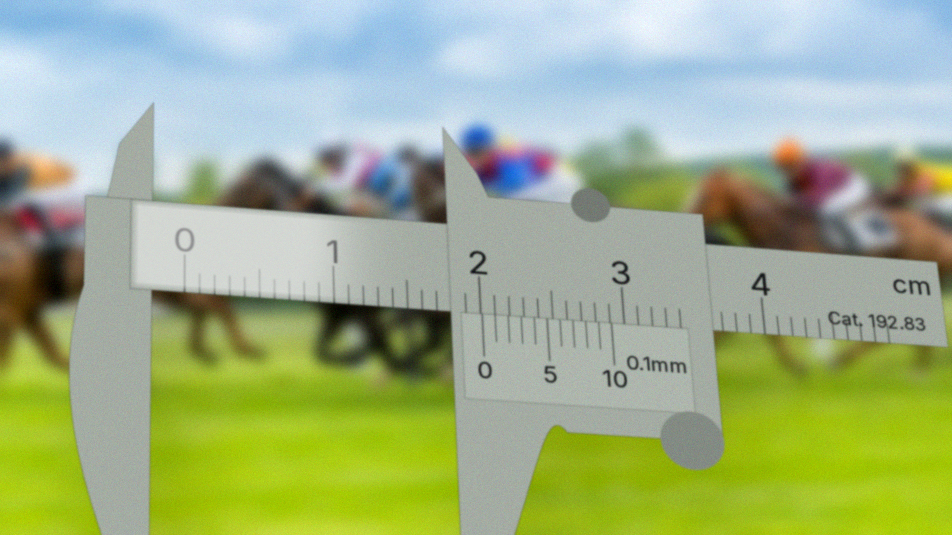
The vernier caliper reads 20.1 mm
